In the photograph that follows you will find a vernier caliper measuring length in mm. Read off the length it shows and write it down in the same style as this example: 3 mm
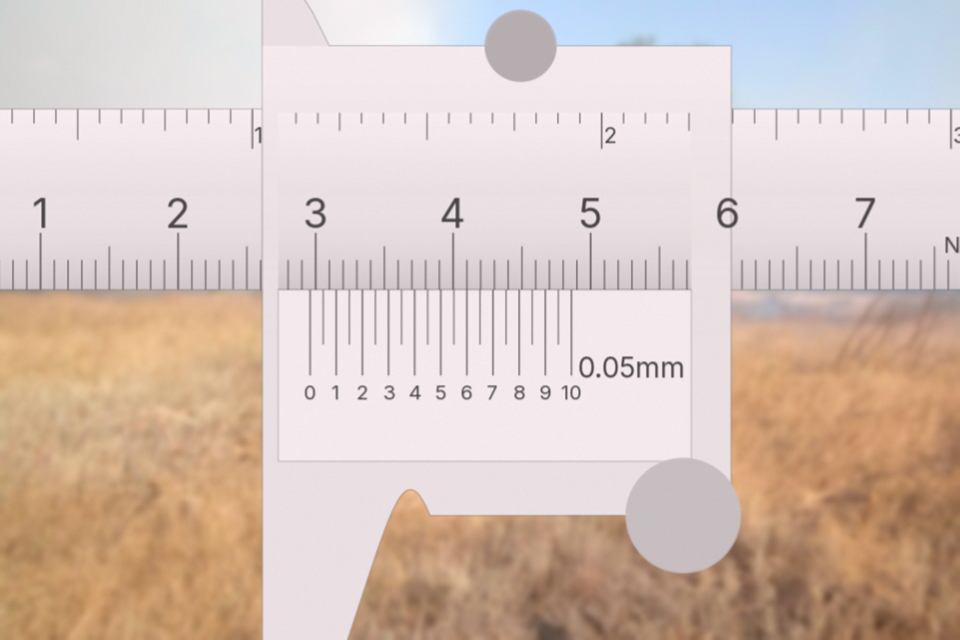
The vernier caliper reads 29.6 mm
